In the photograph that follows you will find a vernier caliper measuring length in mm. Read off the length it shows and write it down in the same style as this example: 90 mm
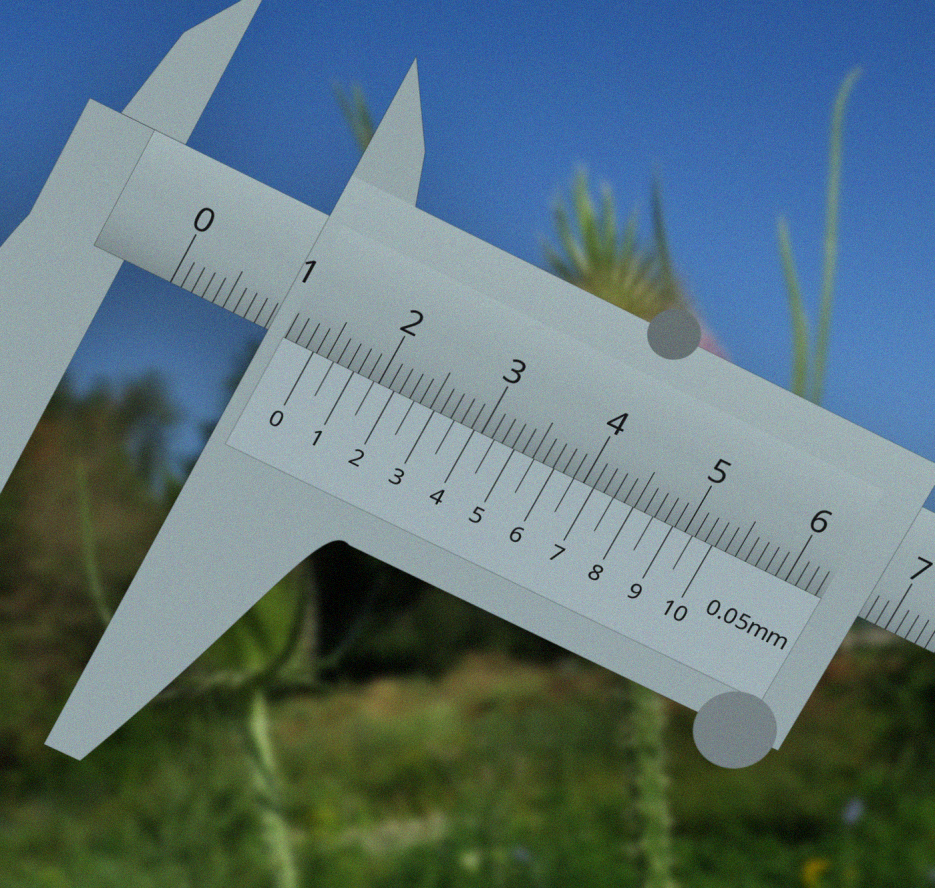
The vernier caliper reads 13.7 mm
